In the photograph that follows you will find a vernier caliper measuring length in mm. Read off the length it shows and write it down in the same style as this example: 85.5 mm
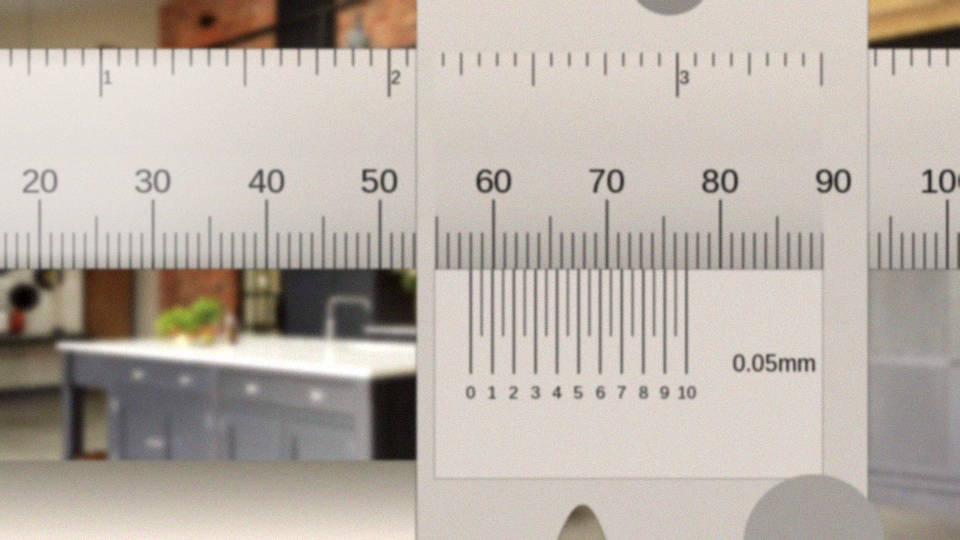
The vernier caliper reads 58.0 mm
